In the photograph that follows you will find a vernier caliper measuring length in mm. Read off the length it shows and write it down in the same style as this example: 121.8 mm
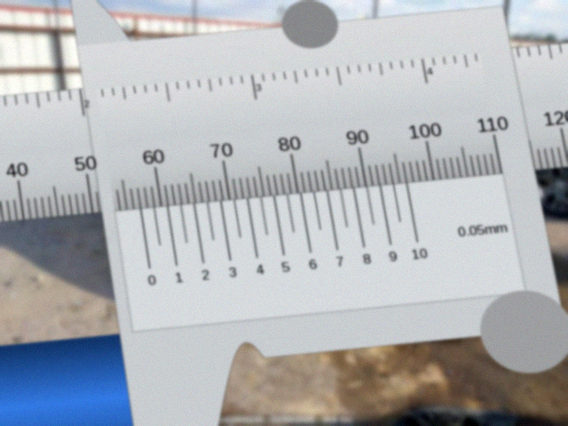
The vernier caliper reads 57.0 mm
